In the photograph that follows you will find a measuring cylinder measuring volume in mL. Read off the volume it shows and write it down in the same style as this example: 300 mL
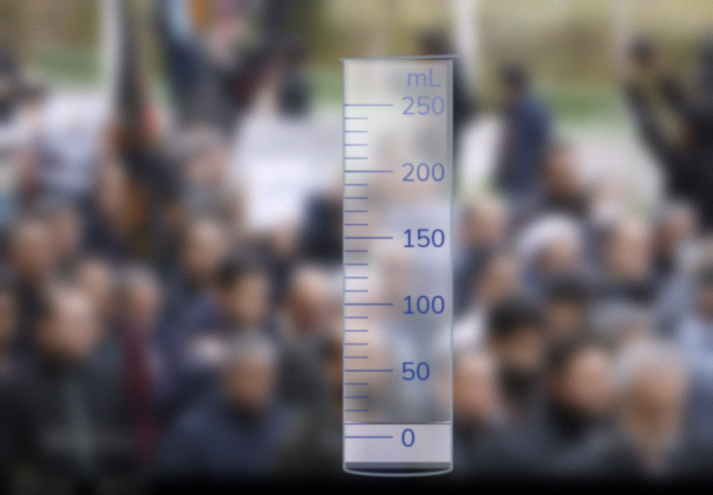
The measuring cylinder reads 10 mL
